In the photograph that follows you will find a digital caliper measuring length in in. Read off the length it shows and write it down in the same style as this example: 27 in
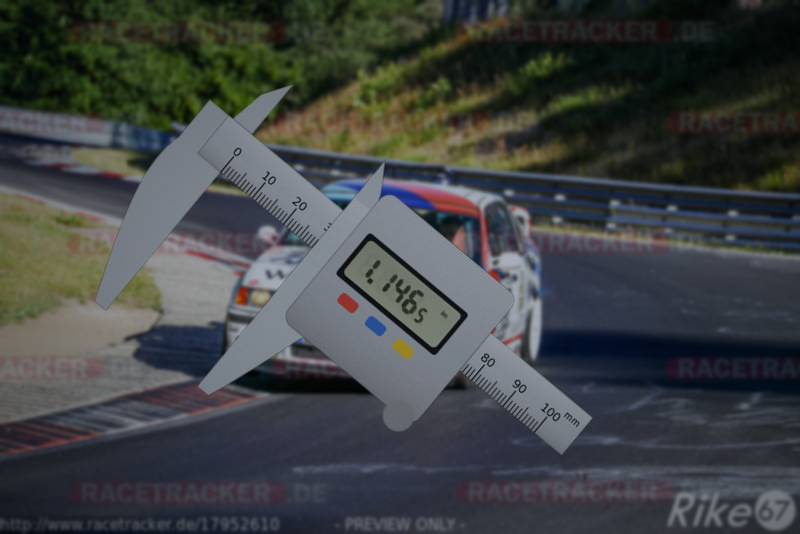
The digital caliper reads 1.1465 in
